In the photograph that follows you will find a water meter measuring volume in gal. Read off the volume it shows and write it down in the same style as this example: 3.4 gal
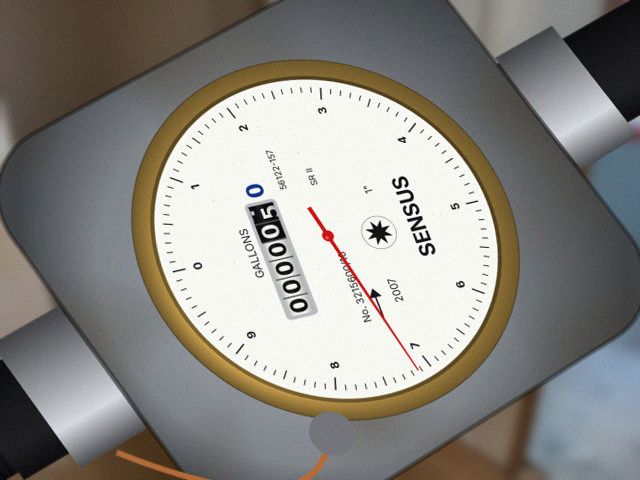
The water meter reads 47.1 gal
